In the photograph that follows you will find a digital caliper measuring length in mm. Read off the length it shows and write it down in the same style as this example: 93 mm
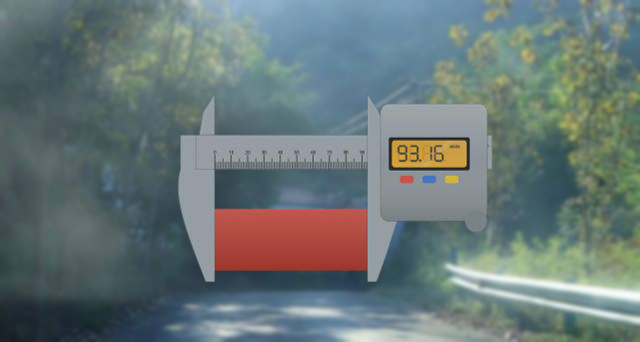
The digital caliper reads 93.16 mm
